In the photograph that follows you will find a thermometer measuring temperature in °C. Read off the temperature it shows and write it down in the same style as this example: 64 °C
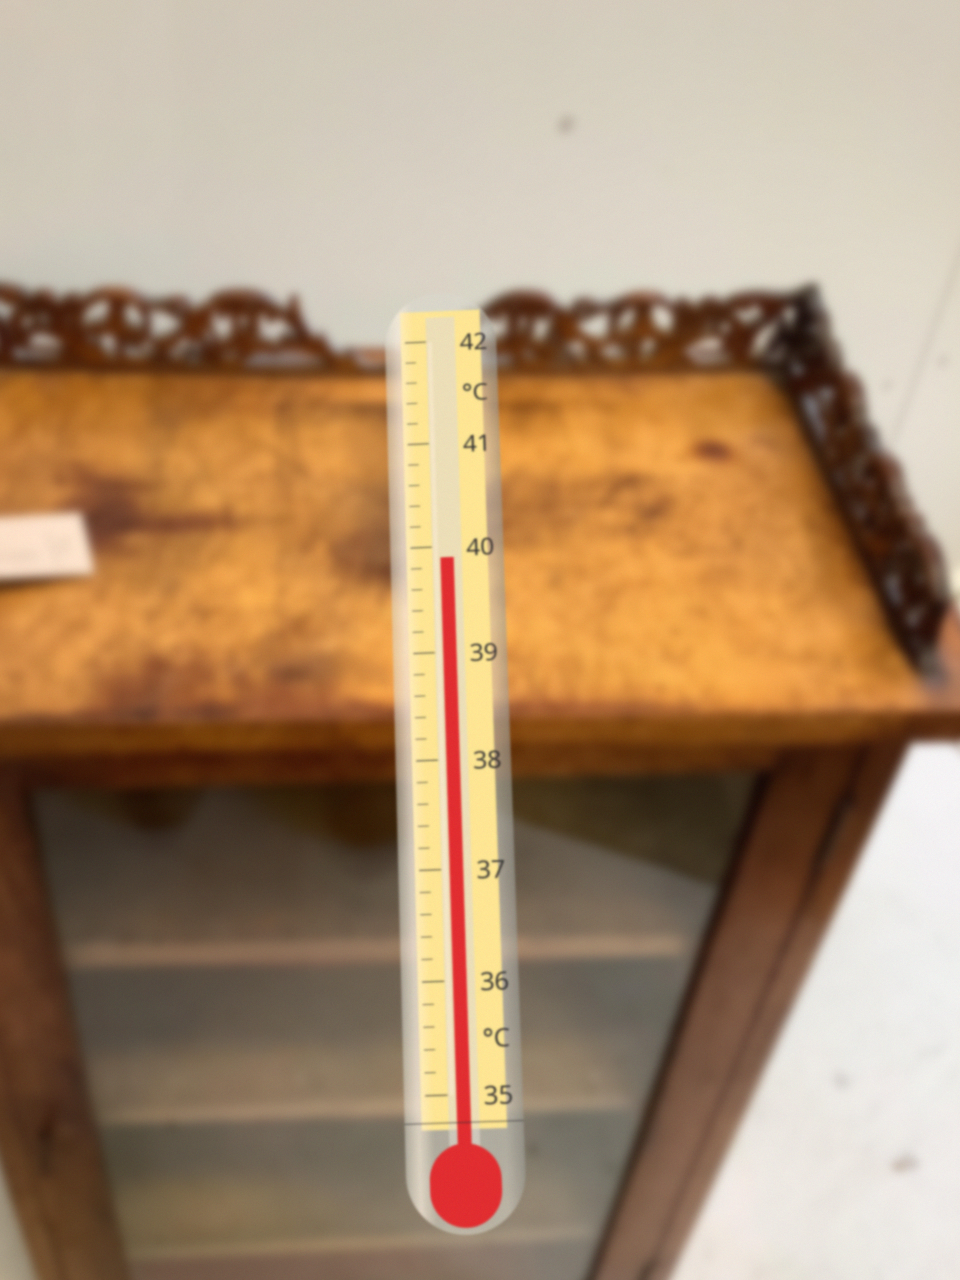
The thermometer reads 39.9 °C
